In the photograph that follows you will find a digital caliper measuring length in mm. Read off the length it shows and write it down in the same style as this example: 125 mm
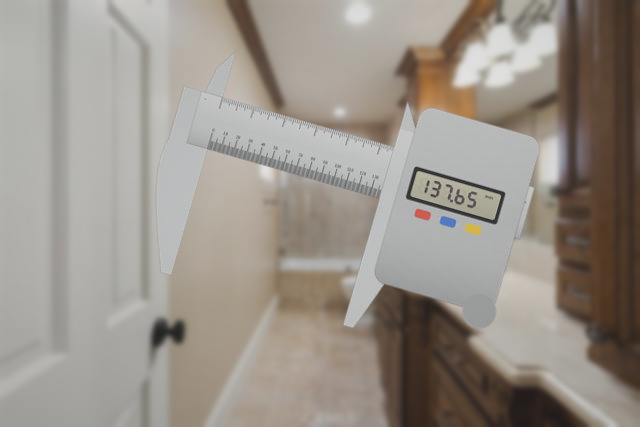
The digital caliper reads 137.65 mm
